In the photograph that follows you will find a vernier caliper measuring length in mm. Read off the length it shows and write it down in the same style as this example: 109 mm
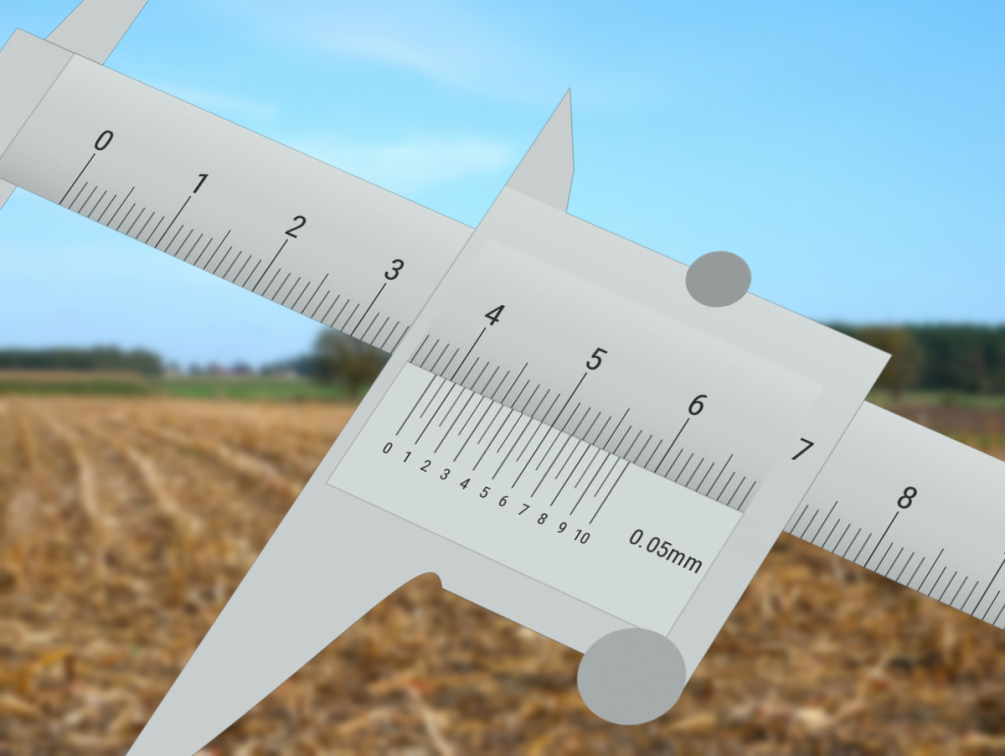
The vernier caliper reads 38.6 mm
